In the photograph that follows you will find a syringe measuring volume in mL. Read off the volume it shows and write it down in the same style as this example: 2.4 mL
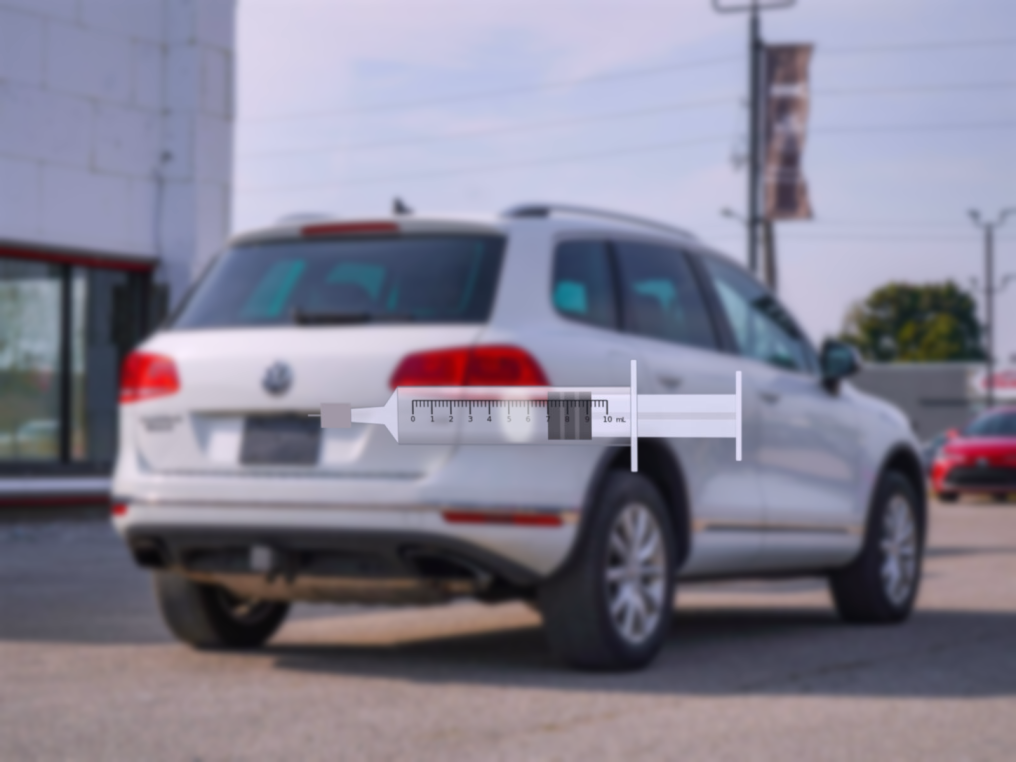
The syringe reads 7 mL
